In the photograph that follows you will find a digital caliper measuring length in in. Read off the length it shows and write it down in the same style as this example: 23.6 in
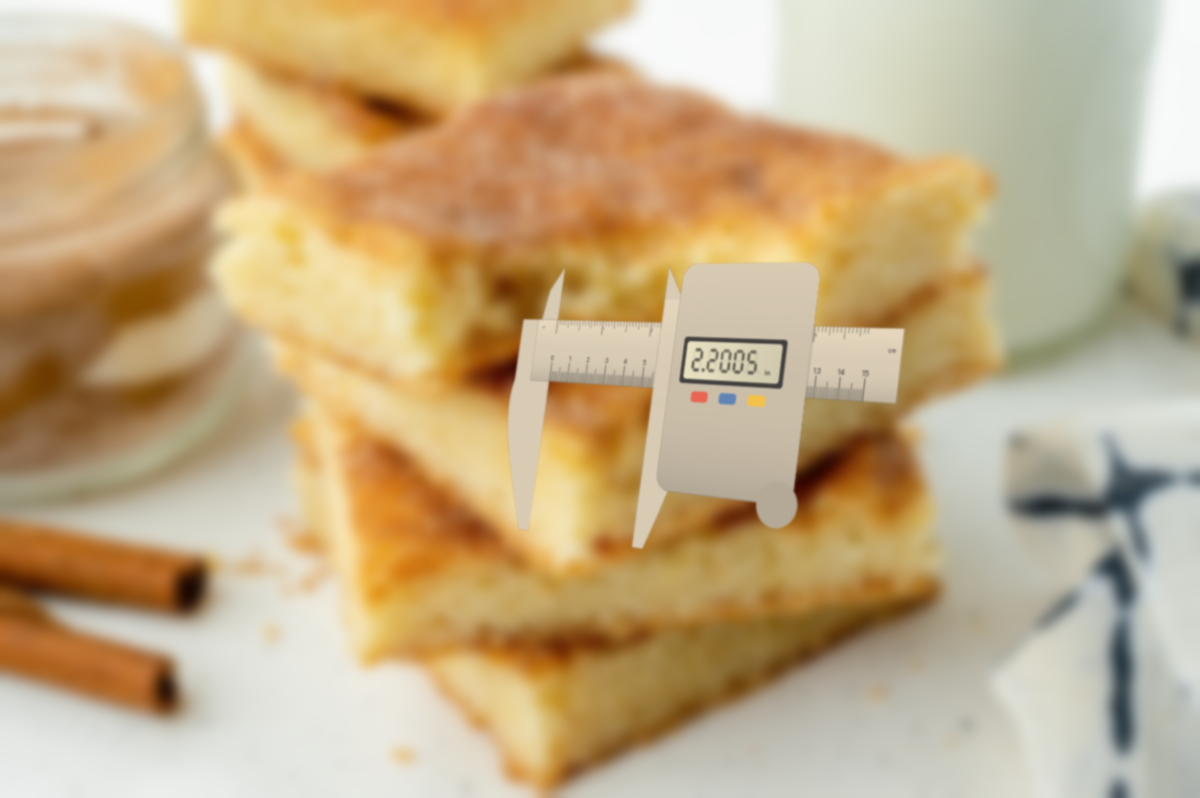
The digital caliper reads 2.2005 in
